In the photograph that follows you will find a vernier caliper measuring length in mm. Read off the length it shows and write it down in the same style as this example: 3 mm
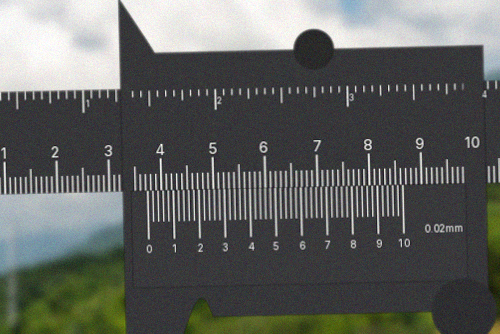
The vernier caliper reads 37.4 mm
